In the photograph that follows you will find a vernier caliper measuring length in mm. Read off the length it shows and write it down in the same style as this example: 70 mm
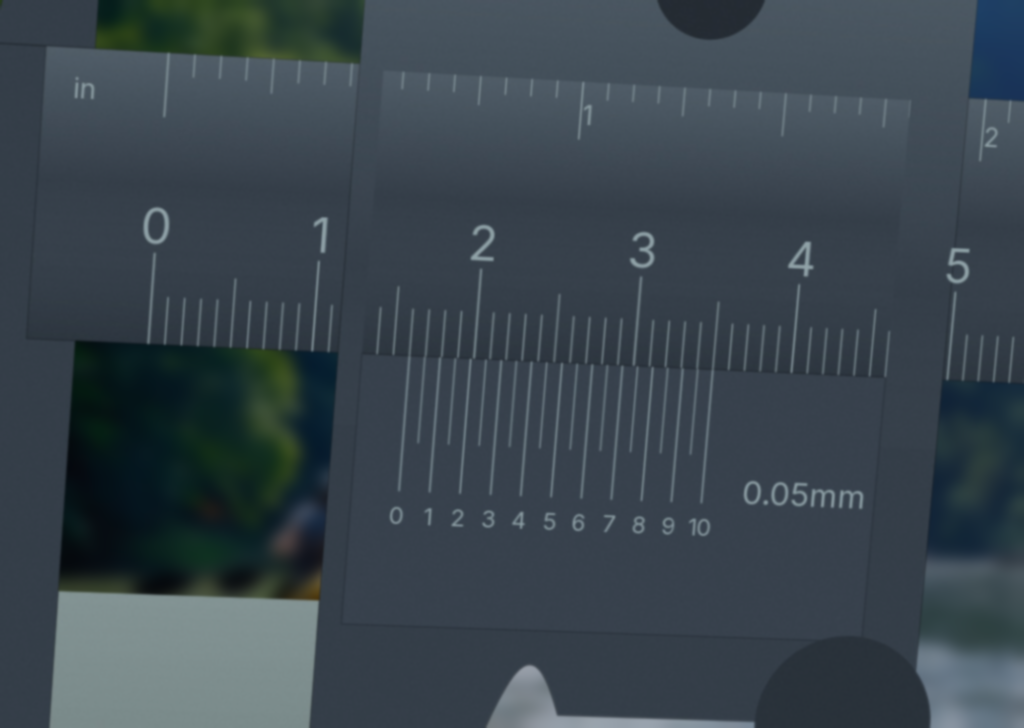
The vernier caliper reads 16.0 mm
